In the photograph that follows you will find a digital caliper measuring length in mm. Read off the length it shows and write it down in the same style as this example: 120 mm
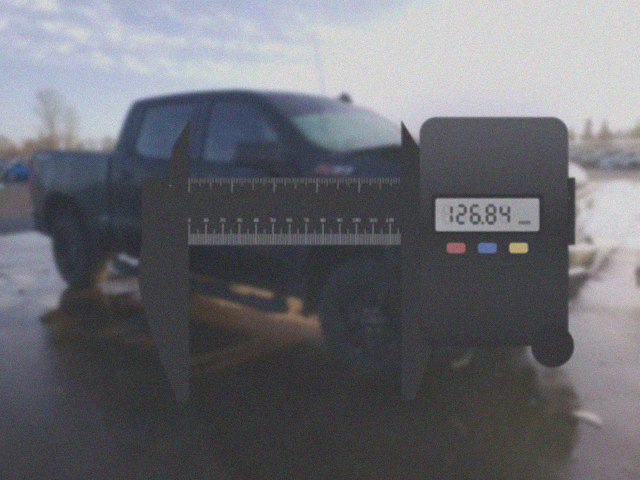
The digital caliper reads 126.84 mm
